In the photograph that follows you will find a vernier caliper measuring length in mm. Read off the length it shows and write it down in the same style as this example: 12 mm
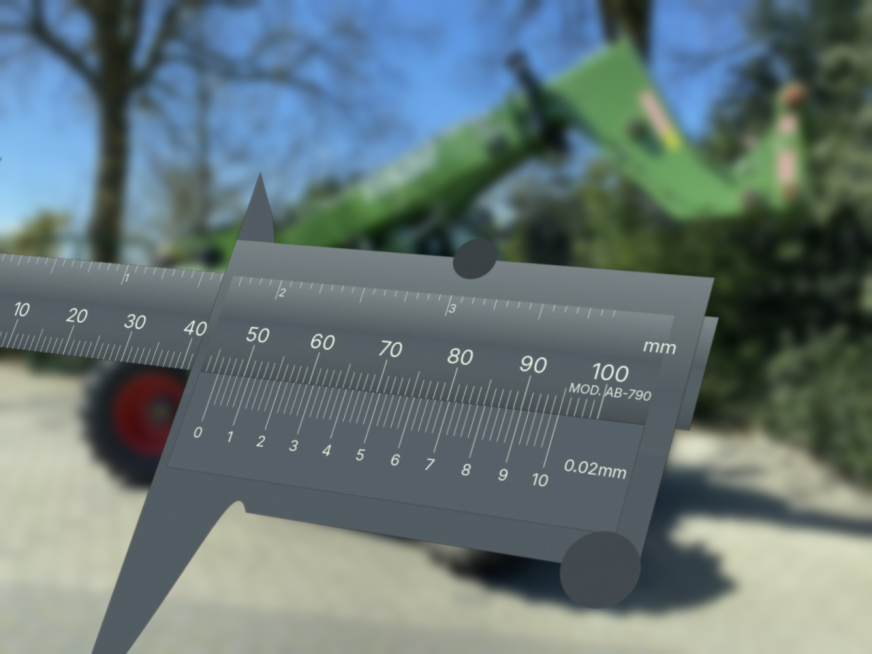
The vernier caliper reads 46.0 mm
